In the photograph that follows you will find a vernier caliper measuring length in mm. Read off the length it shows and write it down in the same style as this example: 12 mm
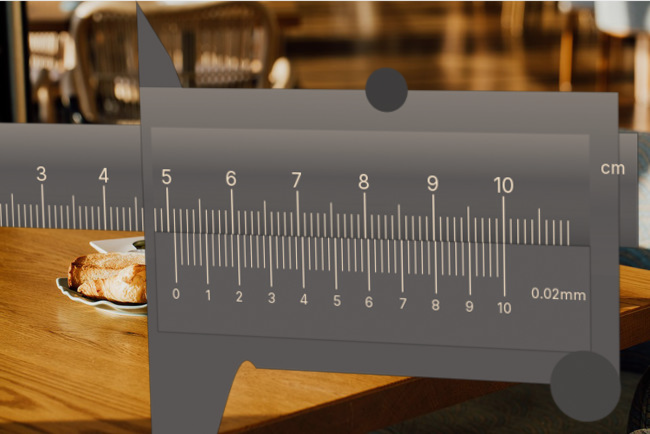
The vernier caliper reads 51.0 mm
